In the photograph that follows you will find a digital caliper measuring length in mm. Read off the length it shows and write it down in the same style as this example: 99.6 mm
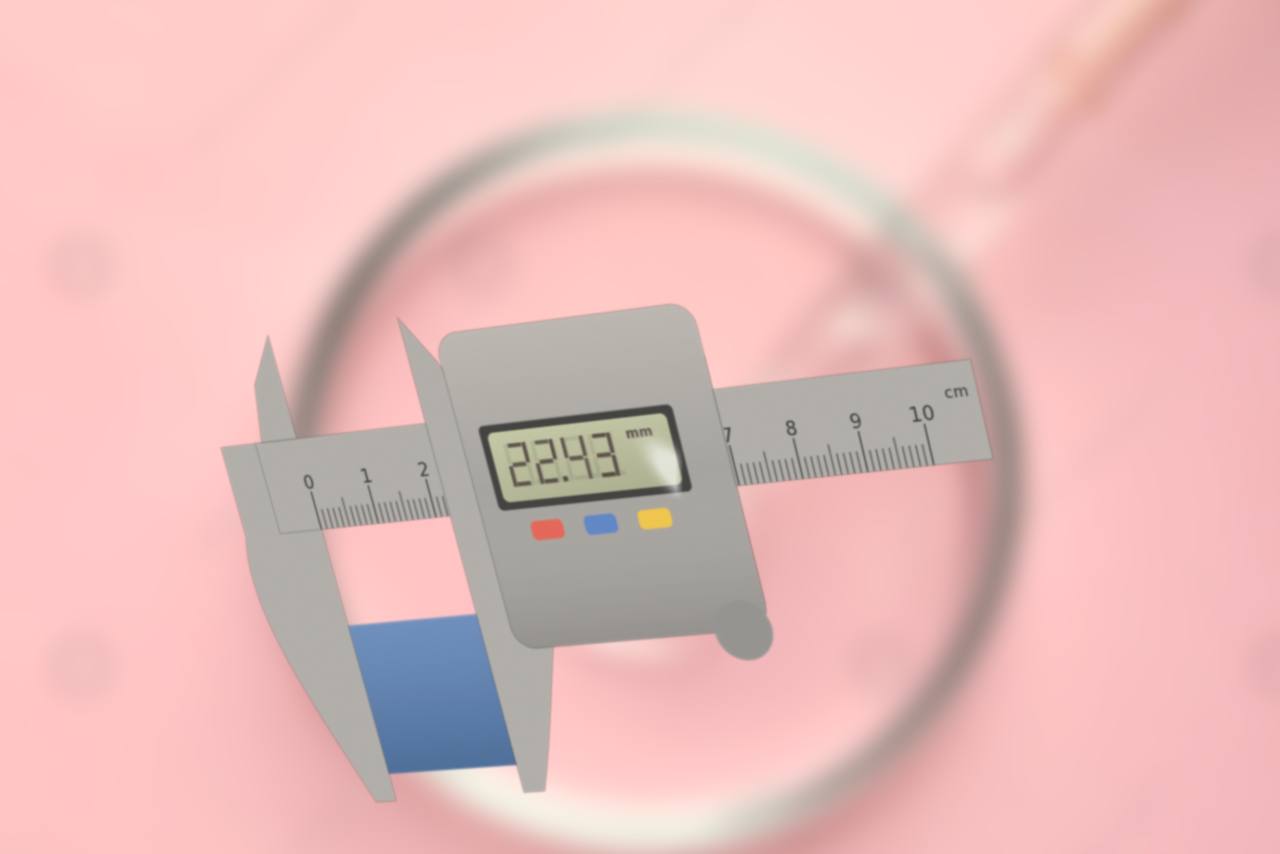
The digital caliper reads 22.43 mm
